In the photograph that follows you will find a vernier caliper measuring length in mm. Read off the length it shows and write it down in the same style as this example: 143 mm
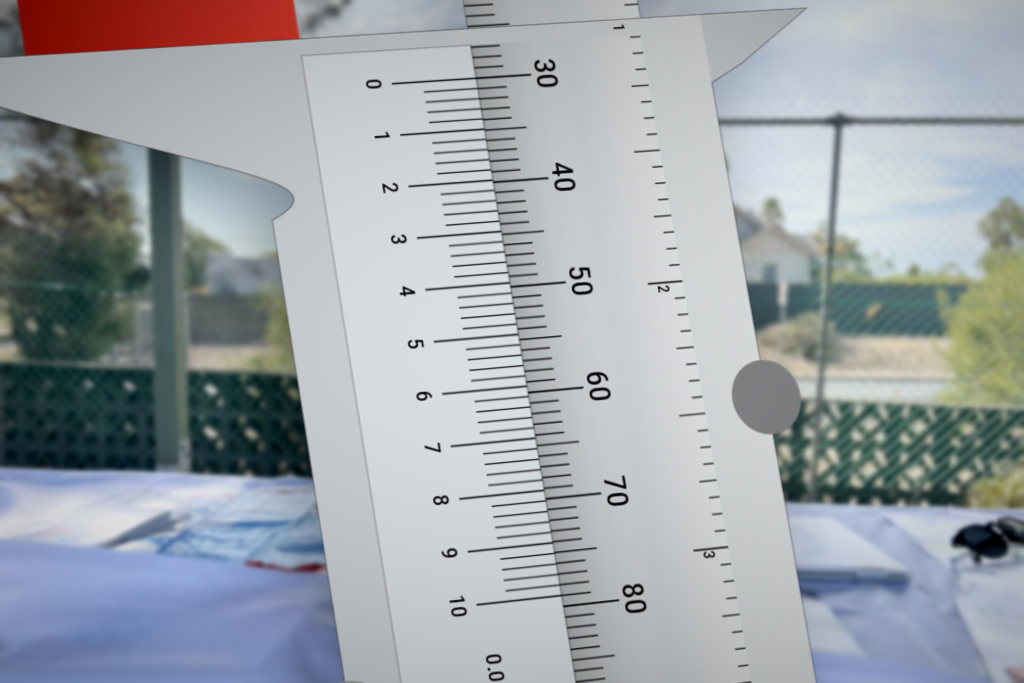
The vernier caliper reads 30.0 mm
